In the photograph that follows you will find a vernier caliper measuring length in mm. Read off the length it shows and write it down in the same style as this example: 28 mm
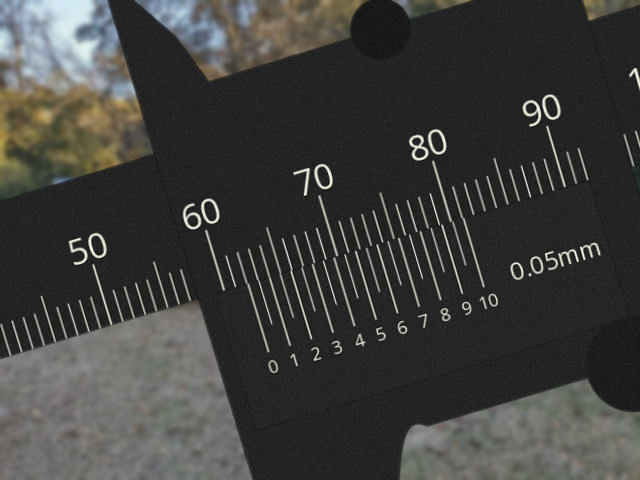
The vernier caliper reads 62.1 mm
